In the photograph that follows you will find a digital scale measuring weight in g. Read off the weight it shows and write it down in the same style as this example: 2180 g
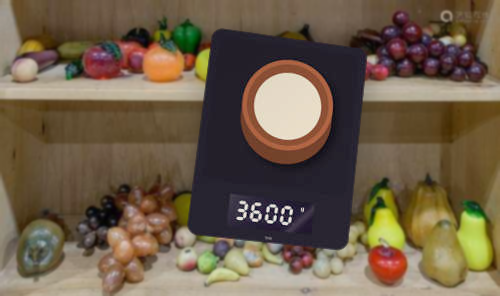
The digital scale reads 3600 g
